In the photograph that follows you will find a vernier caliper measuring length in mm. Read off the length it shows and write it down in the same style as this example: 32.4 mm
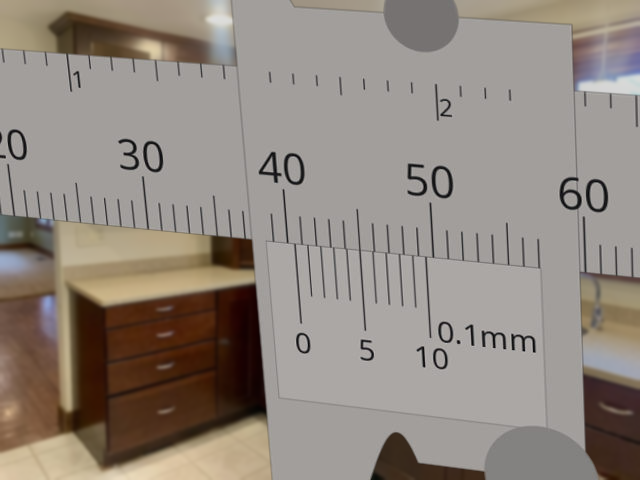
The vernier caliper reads 40.5 mm
